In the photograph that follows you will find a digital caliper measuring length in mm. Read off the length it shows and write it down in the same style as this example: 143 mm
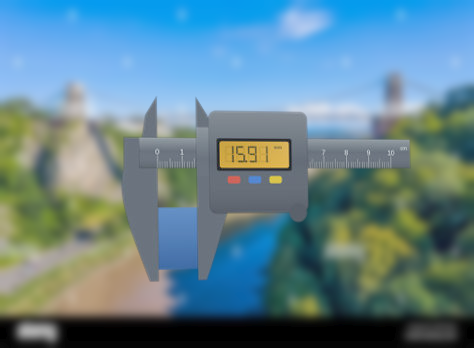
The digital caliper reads 15.91 mm
